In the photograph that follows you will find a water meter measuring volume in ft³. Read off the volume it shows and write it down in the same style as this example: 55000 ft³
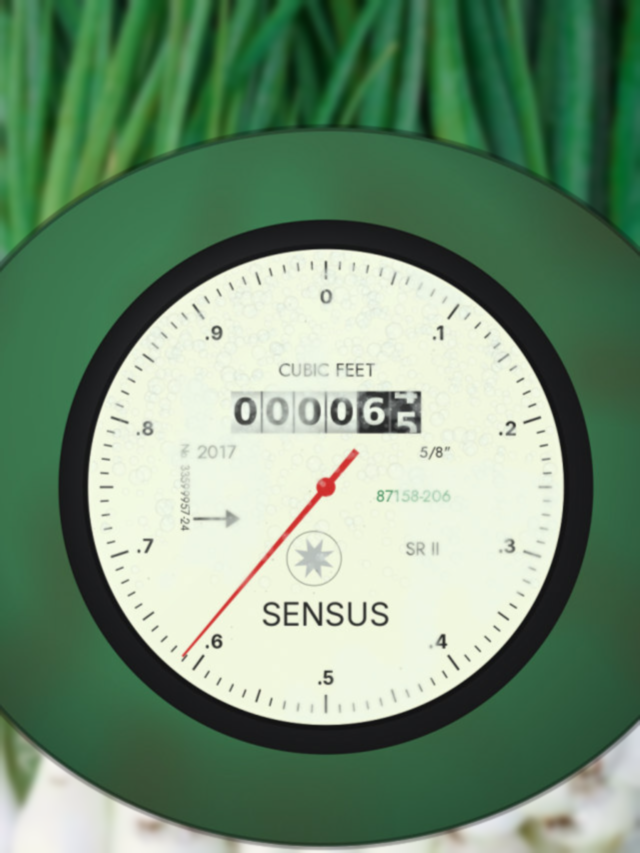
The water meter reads 64.61 ft³
